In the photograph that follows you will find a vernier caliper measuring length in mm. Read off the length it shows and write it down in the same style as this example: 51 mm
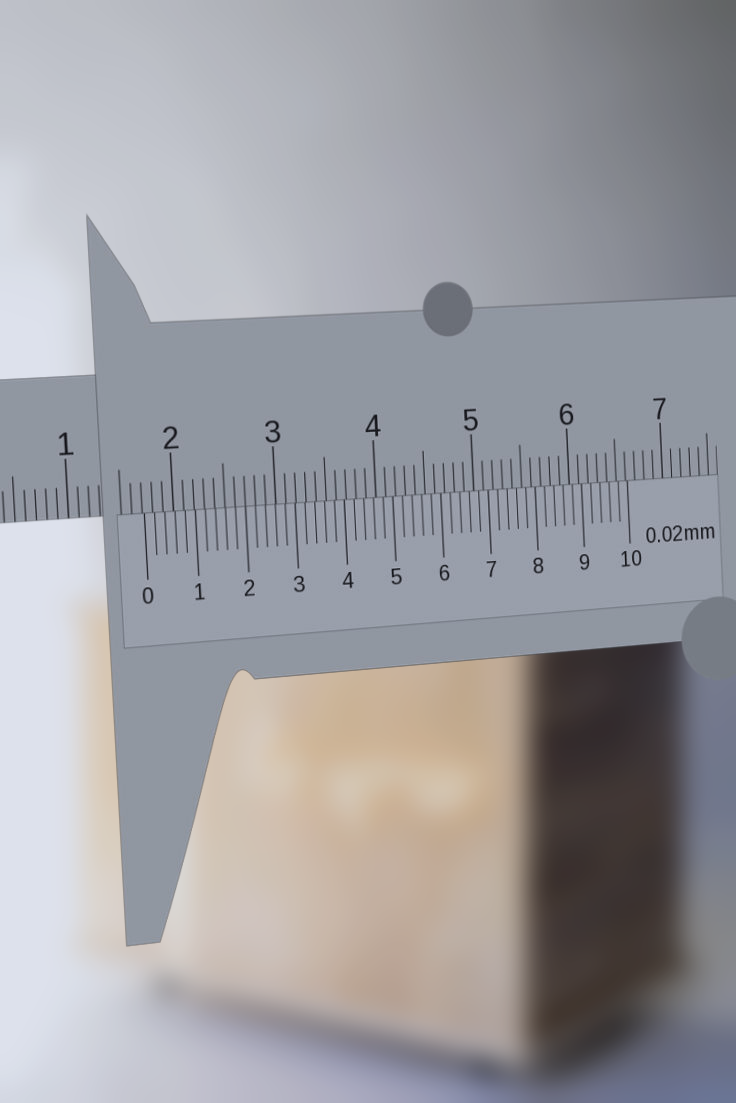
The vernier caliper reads 17.2 mm
